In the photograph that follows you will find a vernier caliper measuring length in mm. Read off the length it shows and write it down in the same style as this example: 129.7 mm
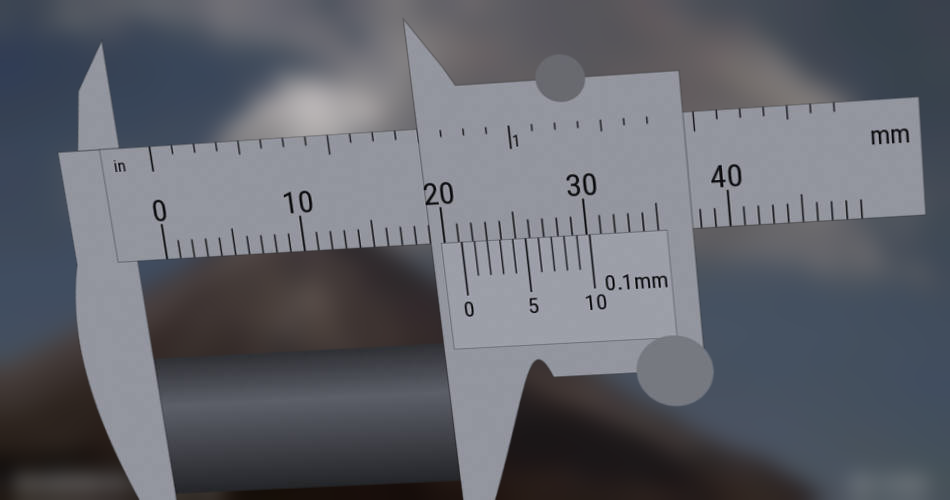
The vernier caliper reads 21.2 mm
